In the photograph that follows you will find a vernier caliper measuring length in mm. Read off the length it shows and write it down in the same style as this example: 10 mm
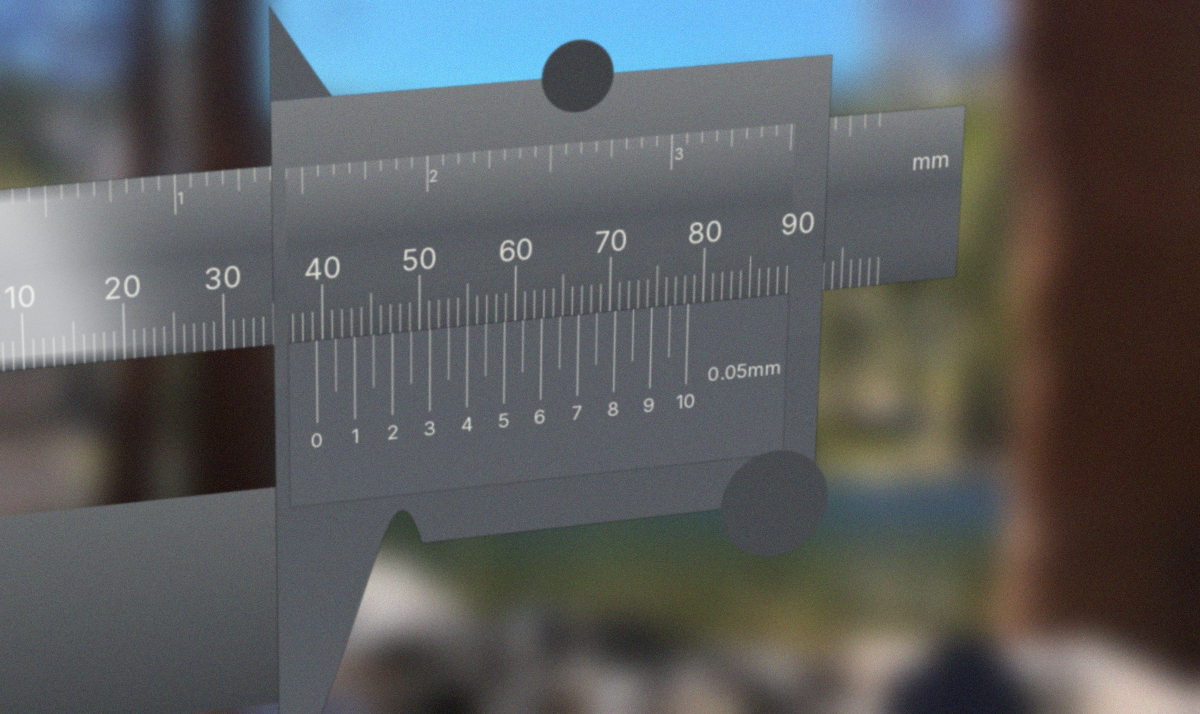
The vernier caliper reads 39.4 mm
